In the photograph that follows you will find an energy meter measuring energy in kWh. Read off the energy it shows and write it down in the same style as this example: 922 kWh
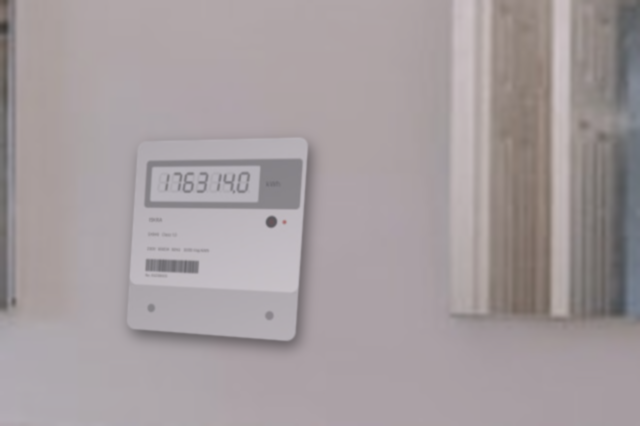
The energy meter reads 176314.0 kWh
